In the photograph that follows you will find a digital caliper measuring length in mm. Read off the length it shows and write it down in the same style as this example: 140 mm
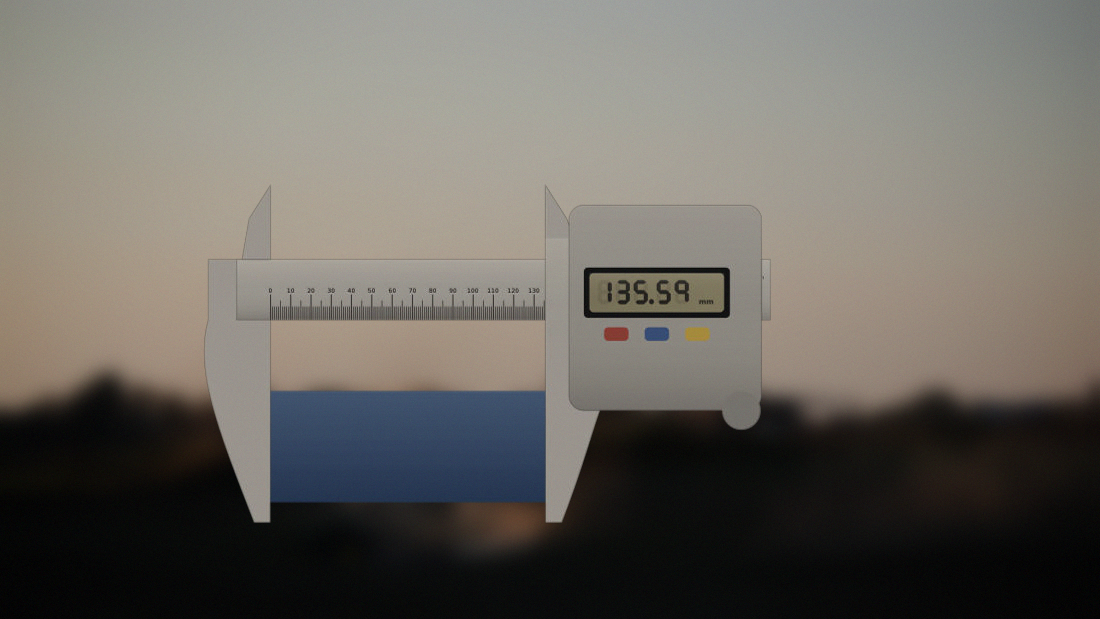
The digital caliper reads 135.59 mm
